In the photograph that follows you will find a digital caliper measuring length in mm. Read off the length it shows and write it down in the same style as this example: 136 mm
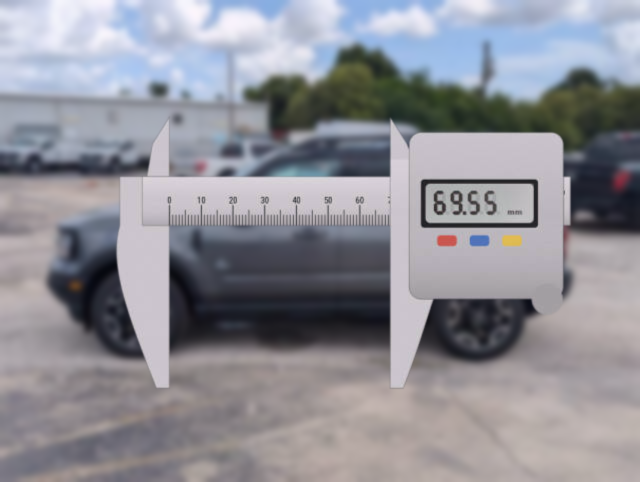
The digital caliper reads 69.55 mm
